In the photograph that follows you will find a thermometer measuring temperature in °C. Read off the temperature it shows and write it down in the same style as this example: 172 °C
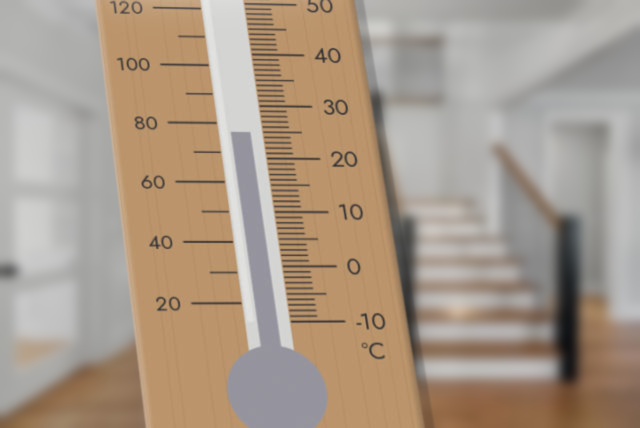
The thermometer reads 25 °C
